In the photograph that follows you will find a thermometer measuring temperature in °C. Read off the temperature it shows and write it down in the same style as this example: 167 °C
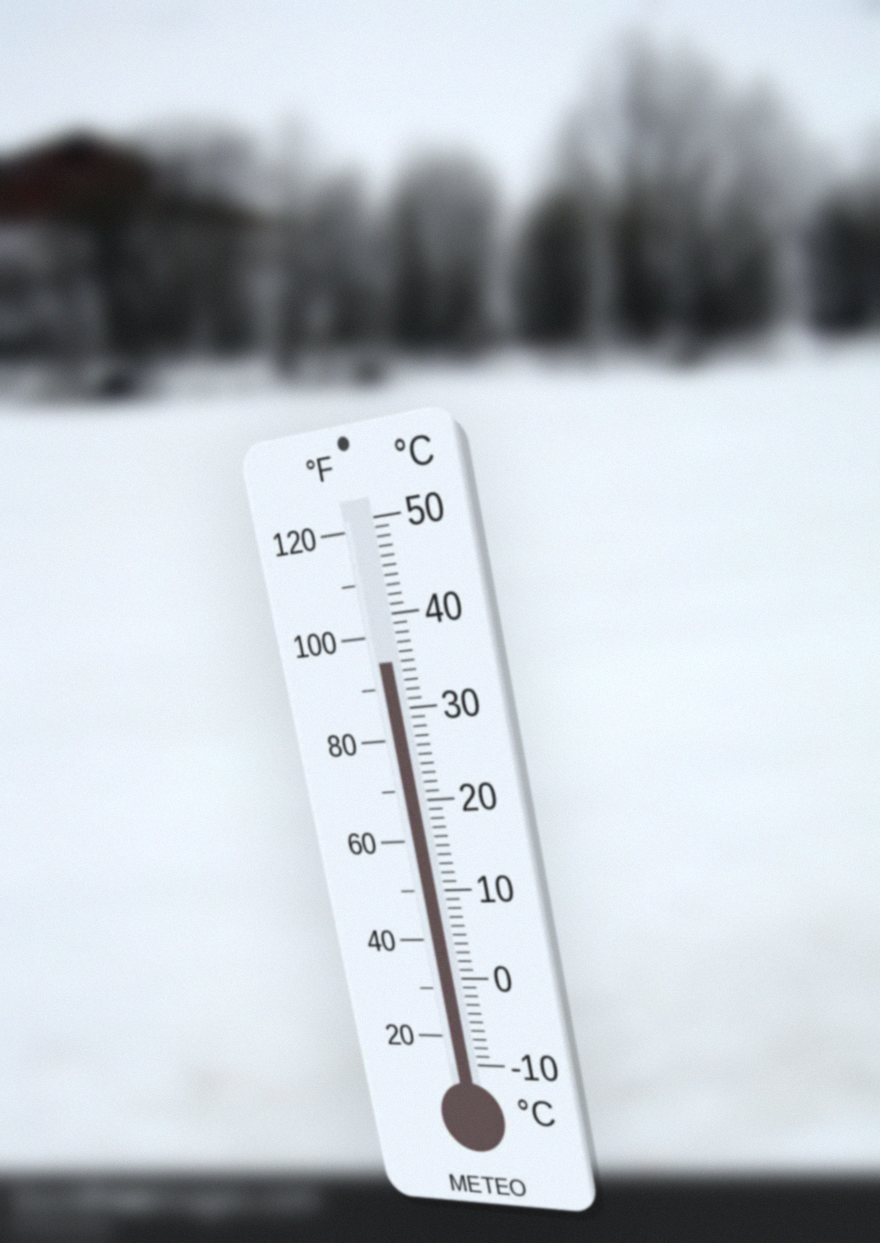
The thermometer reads 35 °C
